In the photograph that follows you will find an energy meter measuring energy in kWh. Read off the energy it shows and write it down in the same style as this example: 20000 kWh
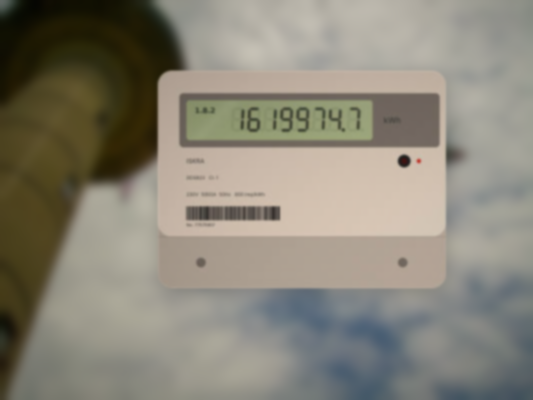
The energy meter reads 1619974.7 kWh
